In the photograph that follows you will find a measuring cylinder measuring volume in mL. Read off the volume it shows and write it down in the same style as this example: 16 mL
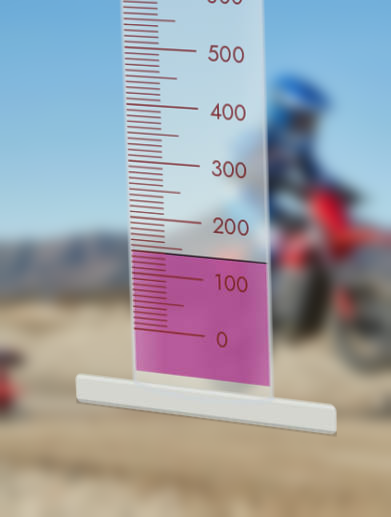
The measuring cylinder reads 140 mL
